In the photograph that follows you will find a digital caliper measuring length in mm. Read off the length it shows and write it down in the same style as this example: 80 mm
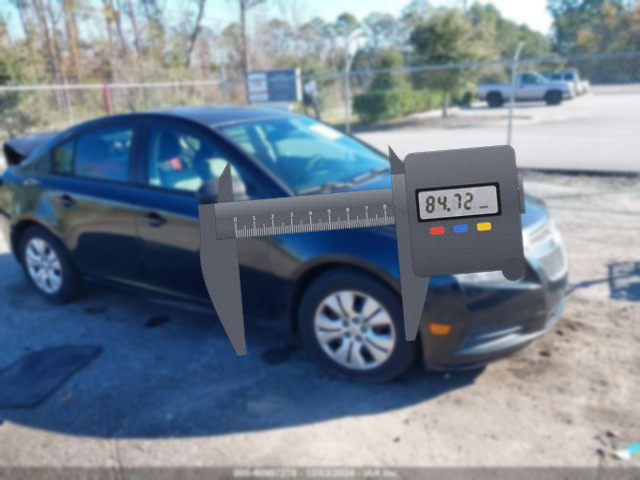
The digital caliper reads 84.72 mm
